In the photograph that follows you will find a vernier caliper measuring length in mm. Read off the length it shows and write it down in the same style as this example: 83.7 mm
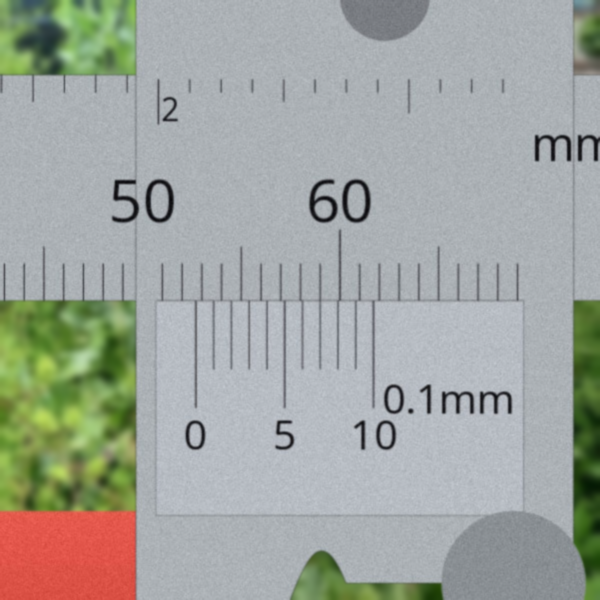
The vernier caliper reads 52.7 mm
